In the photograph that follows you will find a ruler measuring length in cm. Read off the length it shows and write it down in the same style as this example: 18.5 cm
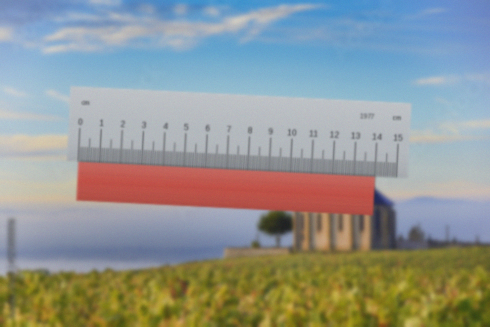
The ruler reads 14 cm
